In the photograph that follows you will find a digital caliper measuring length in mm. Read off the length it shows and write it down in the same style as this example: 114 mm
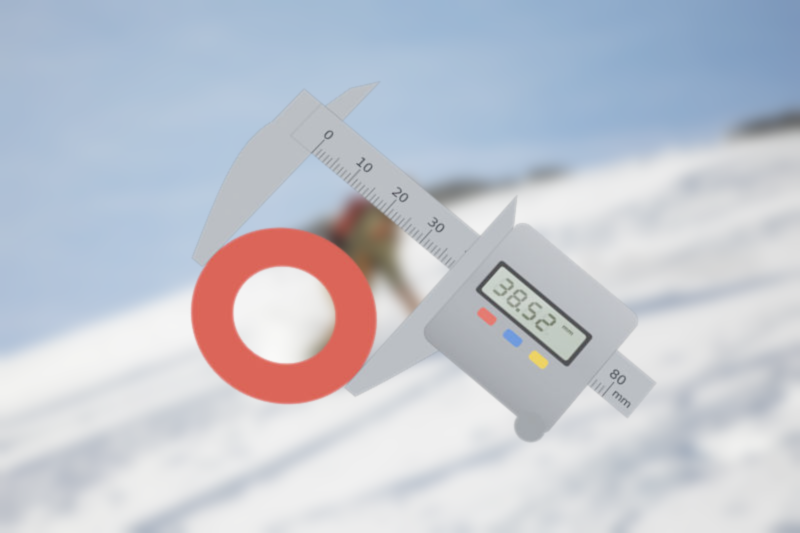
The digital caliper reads 38.52 mm
